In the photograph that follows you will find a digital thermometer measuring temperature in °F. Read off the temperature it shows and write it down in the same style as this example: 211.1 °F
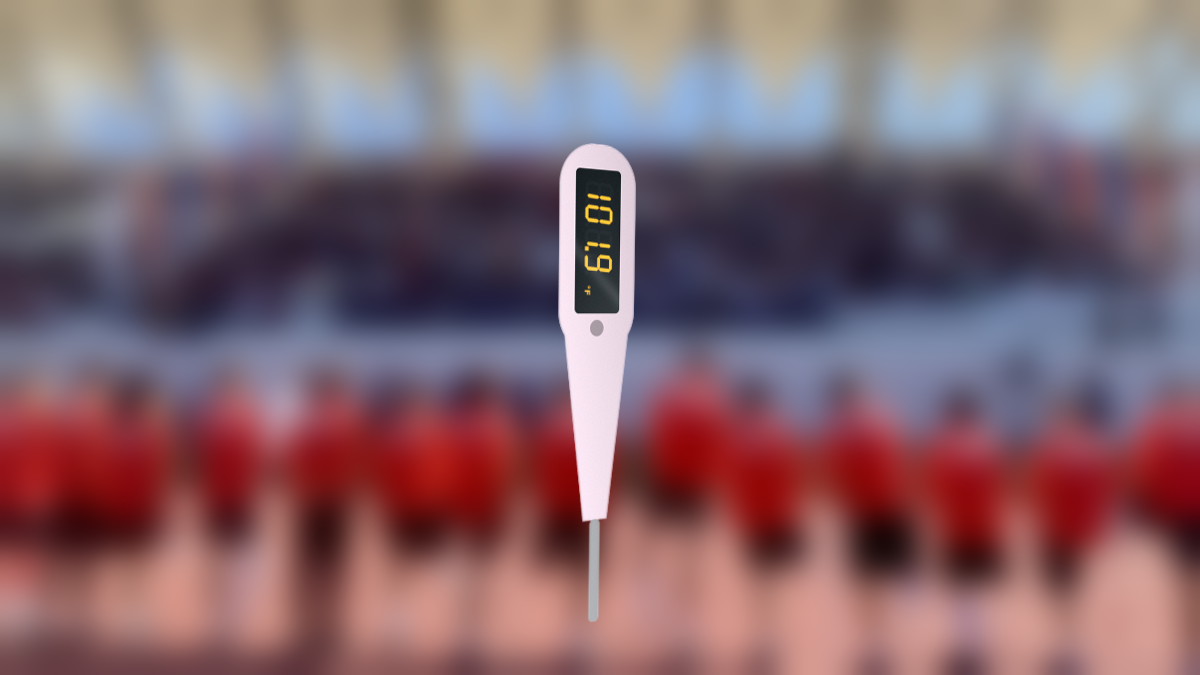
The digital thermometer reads 101.9 °F
